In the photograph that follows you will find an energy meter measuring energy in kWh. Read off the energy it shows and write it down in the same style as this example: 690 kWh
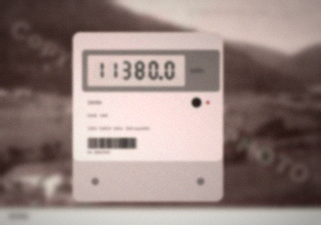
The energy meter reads 11380.0 kWh
